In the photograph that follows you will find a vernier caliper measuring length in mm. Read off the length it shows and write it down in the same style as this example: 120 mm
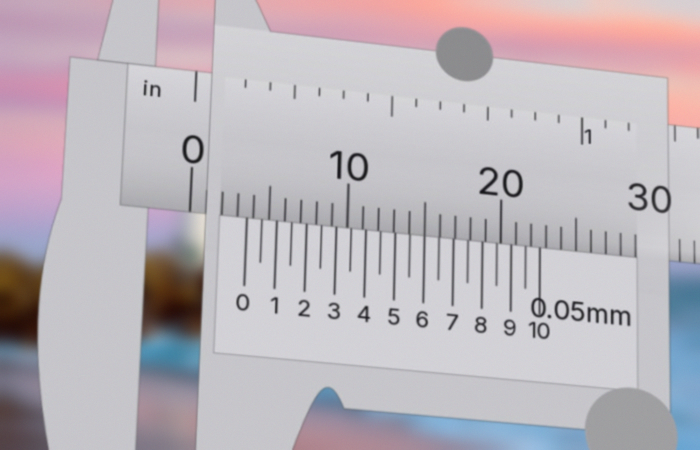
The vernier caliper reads 3.6 mm
